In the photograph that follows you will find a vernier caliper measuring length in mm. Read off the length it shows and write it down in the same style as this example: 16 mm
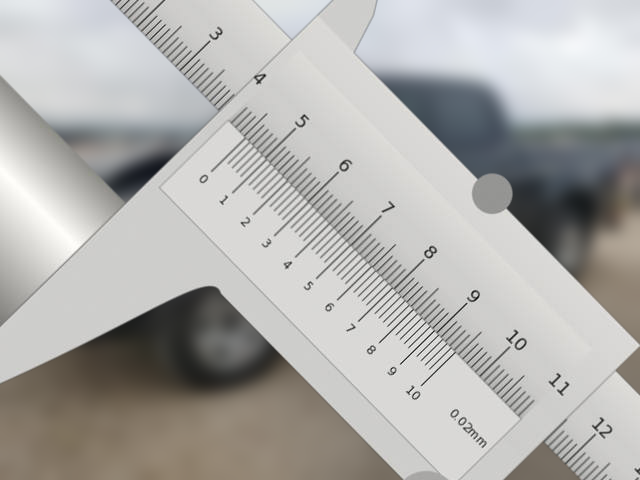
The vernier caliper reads 45.4 mm
